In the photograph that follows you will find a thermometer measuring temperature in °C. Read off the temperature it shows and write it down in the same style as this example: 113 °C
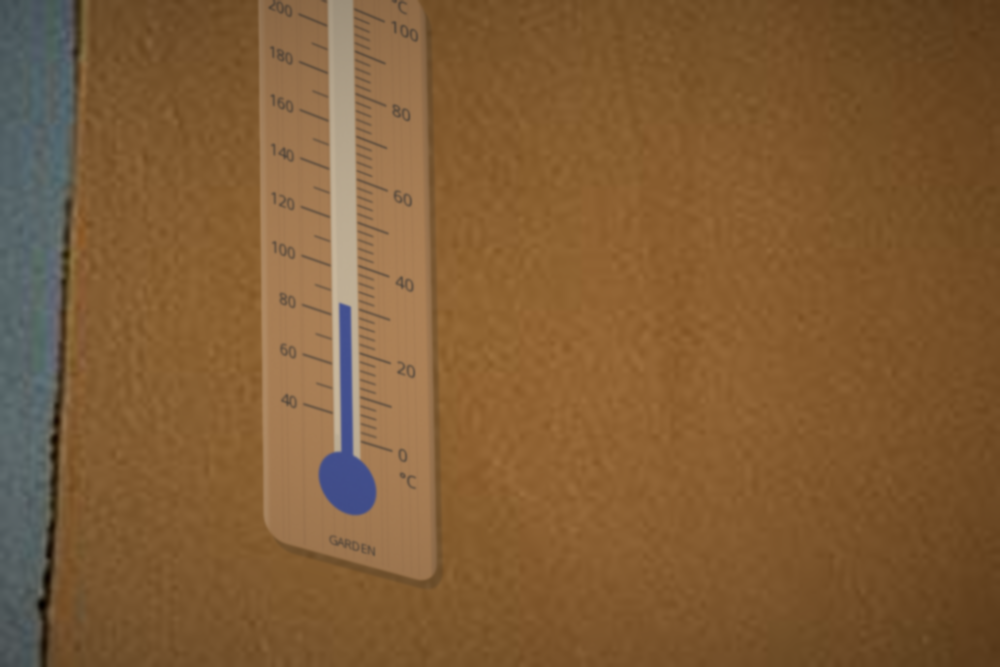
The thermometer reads 30 °C
